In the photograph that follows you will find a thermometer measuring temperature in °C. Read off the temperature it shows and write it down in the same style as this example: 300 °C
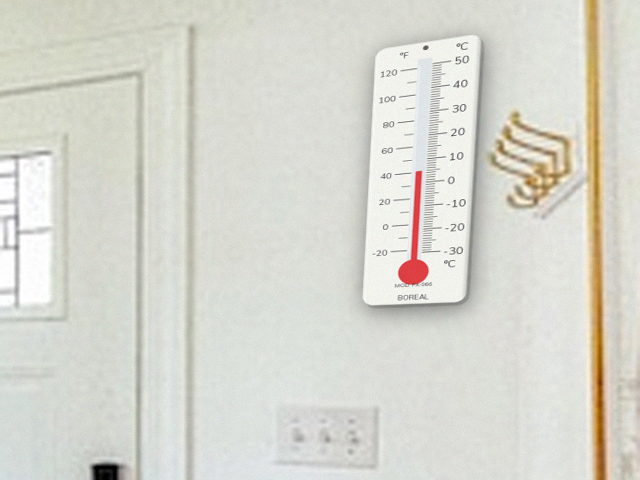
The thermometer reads 5 °C
